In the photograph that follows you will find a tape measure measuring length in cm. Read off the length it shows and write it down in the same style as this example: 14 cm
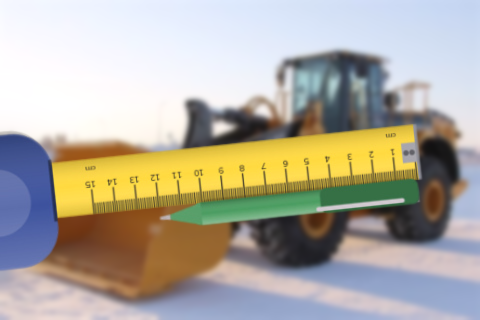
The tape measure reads 12 cm
